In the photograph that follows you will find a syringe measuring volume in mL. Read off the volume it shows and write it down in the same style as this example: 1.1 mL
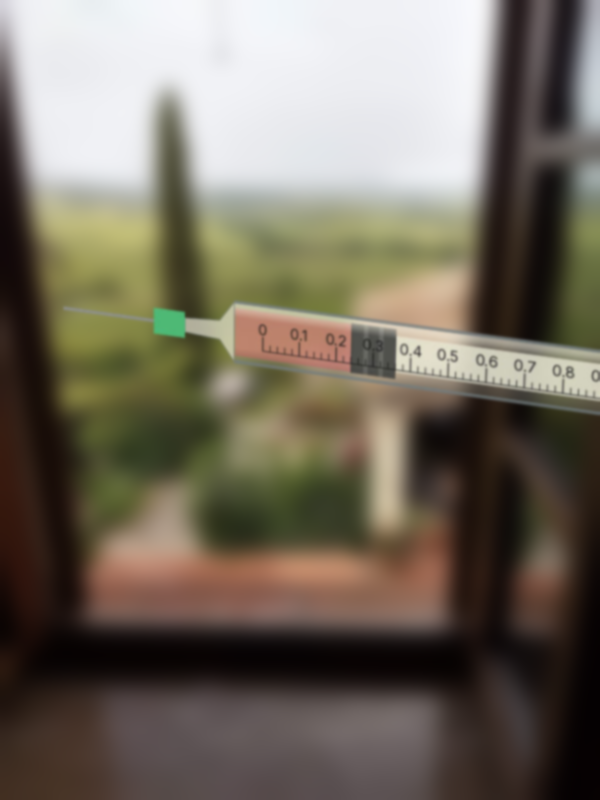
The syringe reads 0.24 mL
